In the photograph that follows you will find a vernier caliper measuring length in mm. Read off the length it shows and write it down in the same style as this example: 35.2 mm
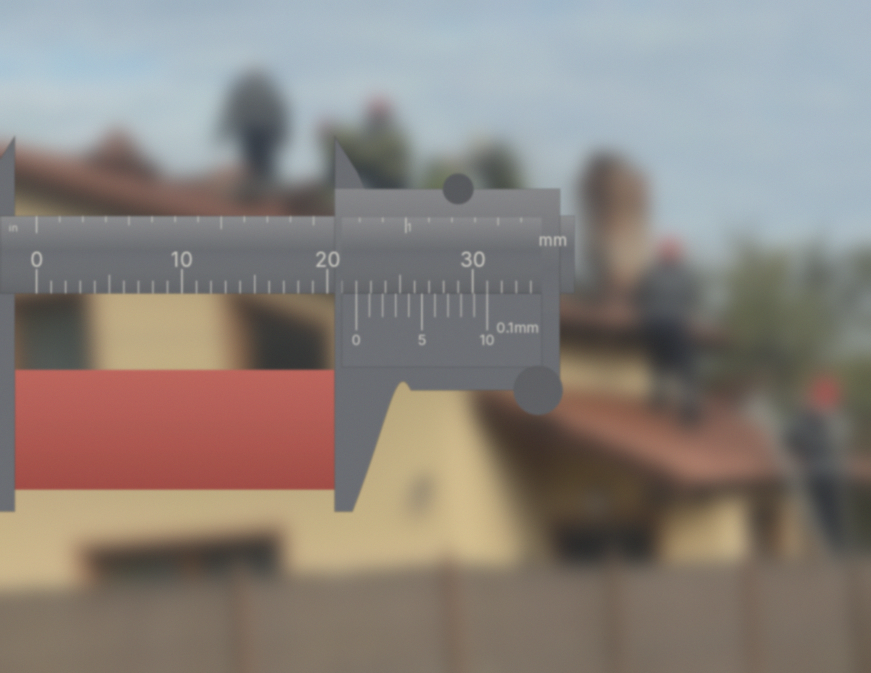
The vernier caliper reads 22.0 mm
